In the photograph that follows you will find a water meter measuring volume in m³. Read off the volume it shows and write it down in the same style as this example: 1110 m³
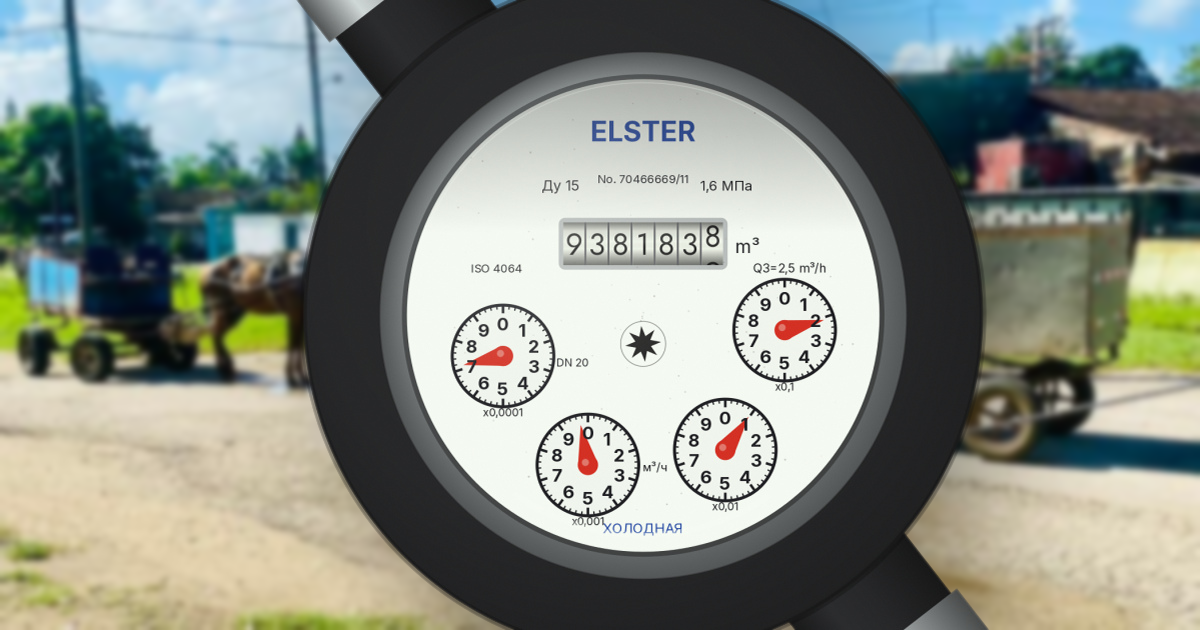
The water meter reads 9381838.2097 m³
